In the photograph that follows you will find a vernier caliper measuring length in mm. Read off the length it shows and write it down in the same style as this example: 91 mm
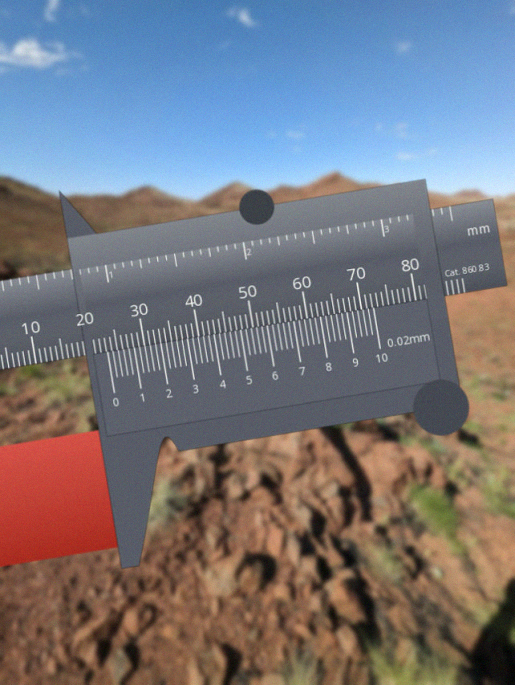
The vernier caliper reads 23.2 mm
